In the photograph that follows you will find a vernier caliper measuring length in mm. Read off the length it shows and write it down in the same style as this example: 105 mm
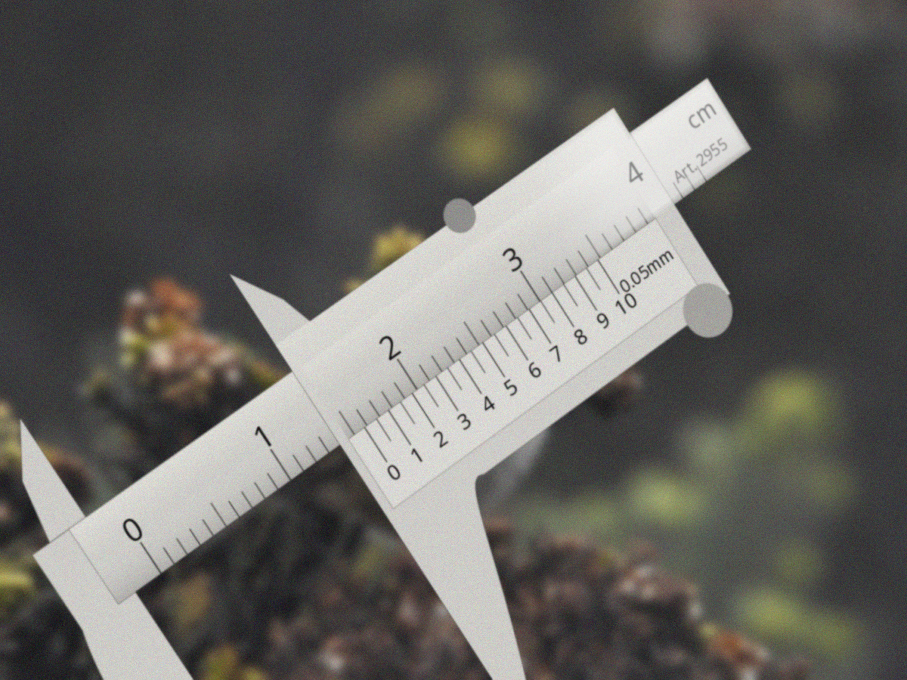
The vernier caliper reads 15.8 mm
